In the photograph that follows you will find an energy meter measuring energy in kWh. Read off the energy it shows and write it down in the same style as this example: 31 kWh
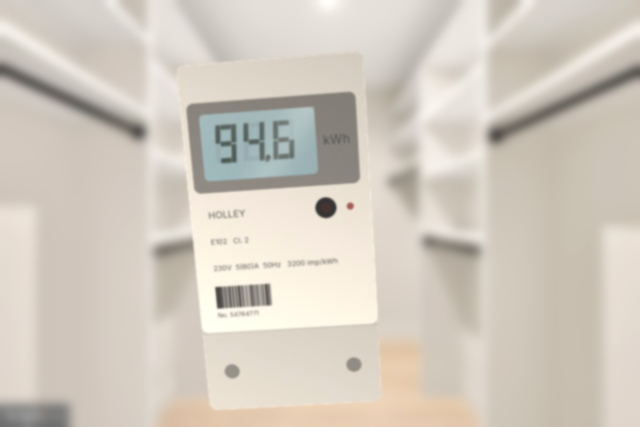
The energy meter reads 94.6 kWh
